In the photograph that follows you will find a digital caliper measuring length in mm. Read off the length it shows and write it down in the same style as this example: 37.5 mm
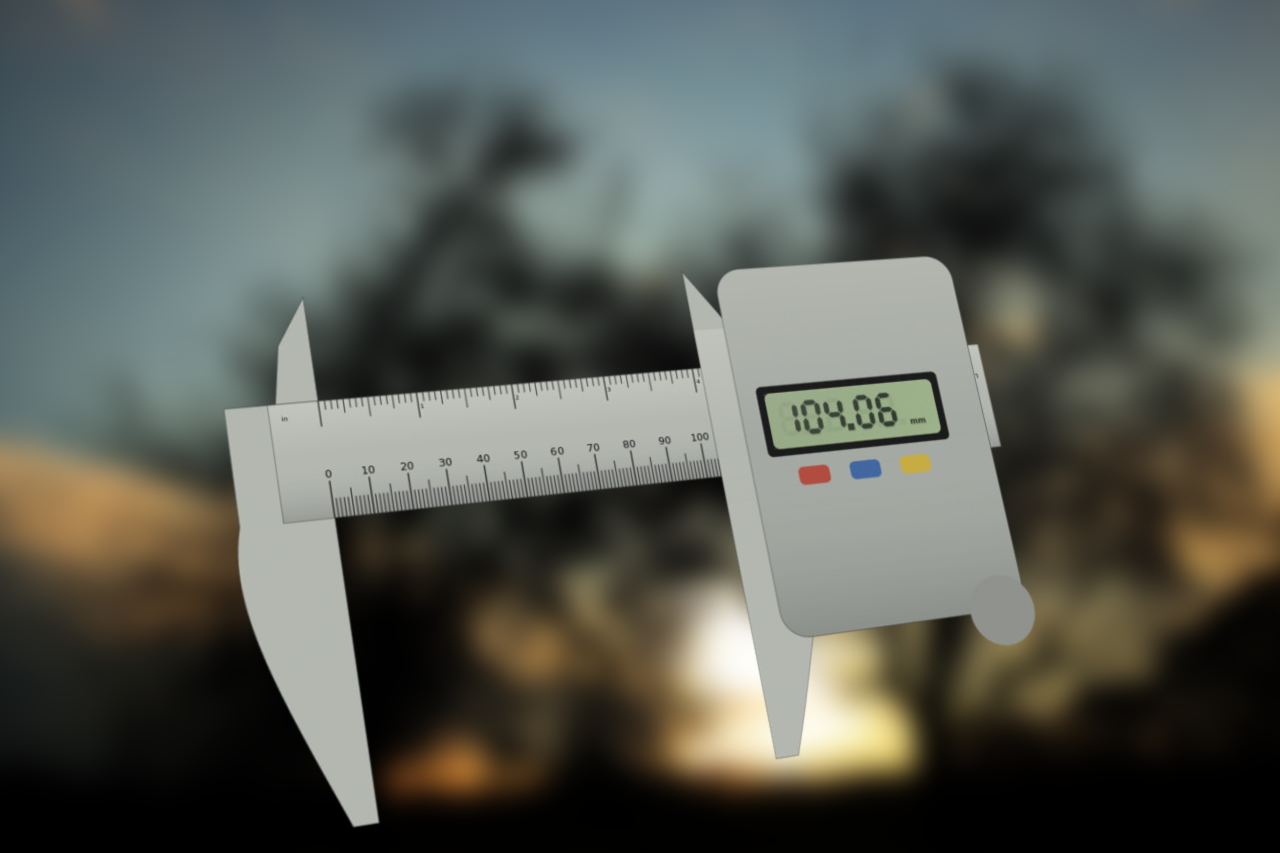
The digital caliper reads 104.06 mm
